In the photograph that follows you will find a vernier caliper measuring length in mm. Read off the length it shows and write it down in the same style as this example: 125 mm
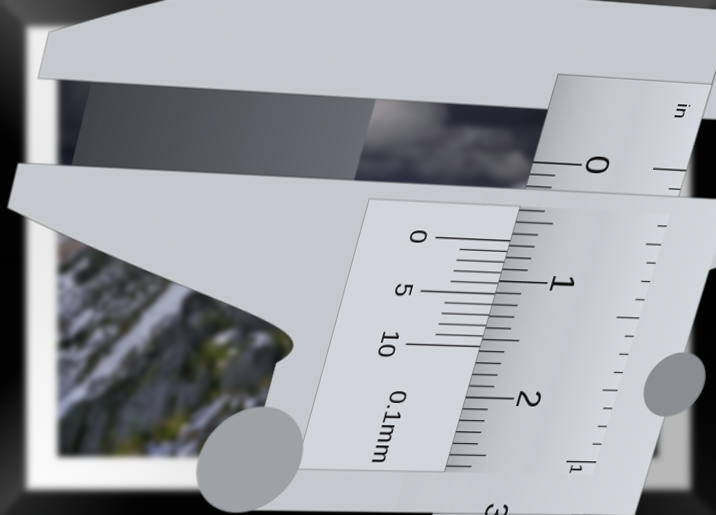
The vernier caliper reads 6.6 mm
